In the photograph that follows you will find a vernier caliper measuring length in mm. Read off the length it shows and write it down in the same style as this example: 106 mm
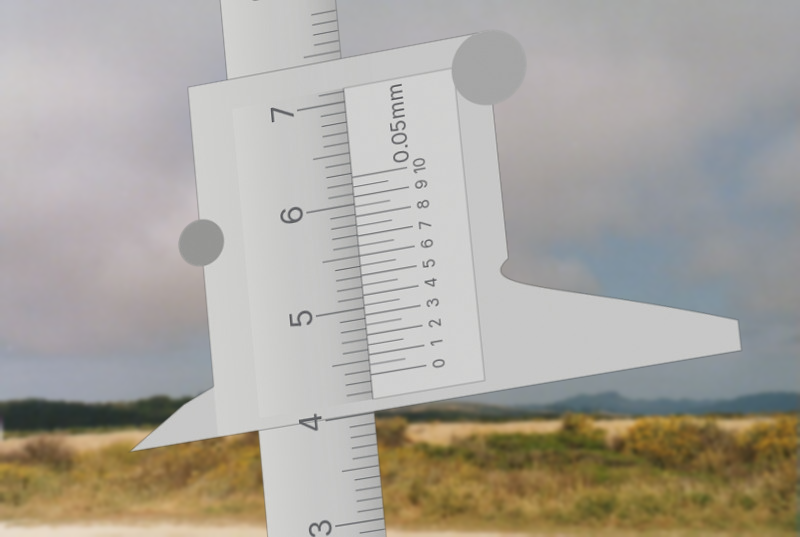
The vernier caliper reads 43.6 mm
